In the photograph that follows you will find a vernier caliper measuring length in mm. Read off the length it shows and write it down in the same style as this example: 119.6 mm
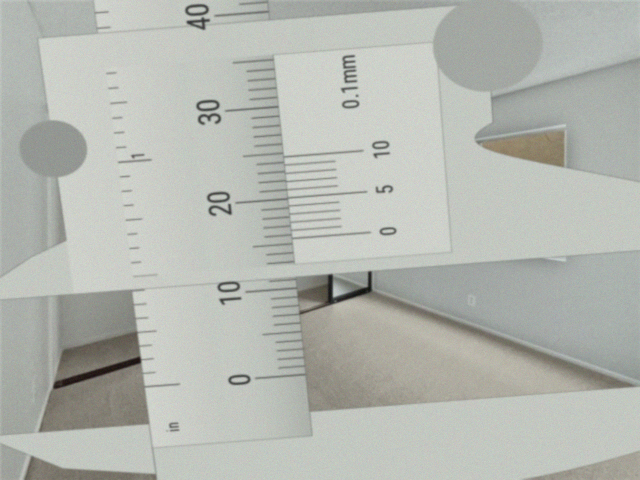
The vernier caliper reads 15.6 mm
